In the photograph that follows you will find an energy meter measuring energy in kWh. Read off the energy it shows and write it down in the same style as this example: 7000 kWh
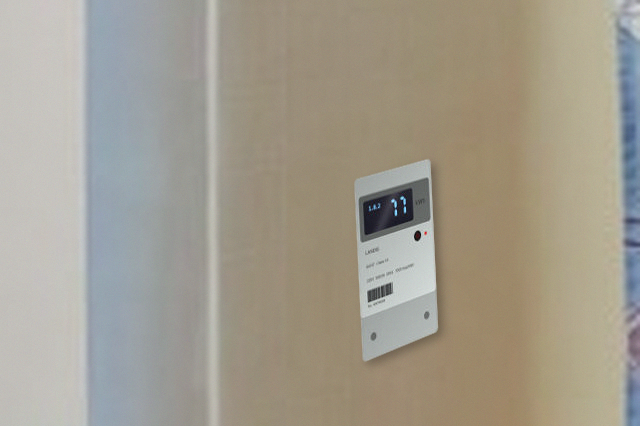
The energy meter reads 77 kWh
